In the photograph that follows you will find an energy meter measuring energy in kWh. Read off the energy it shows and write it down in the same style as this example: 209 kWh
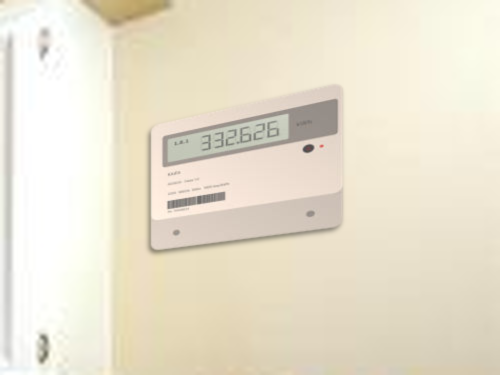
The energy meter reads 332.626 kWh
